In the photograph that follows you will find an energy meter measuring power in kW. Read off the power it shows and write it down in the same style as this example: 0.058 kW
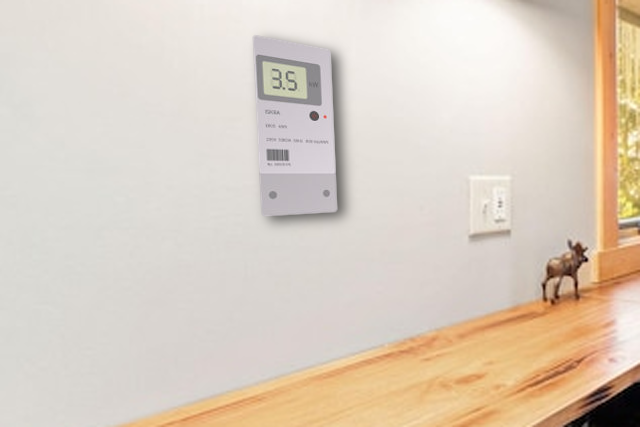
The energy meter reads 3.5 kW
